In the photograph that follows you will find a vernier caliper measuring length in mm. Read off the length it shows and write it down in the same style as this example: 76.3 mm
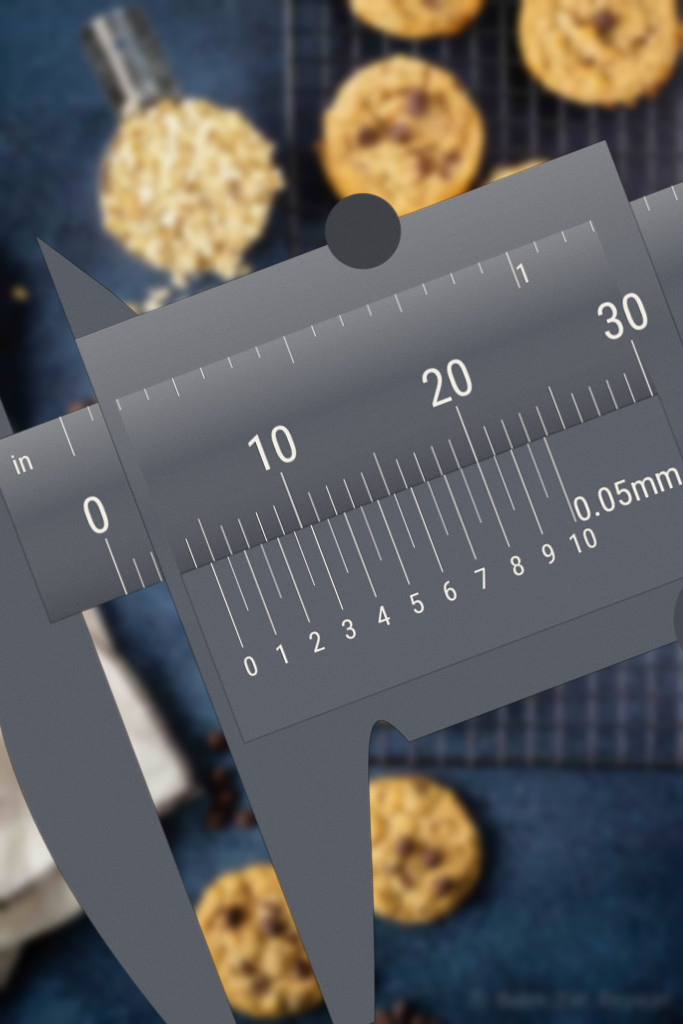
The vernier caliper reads 4.8 mm
